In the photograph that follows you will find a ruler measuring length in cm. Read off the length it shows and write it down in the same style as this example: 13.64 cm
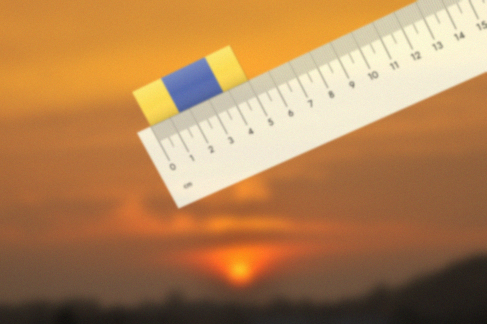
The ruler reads 5 cm
